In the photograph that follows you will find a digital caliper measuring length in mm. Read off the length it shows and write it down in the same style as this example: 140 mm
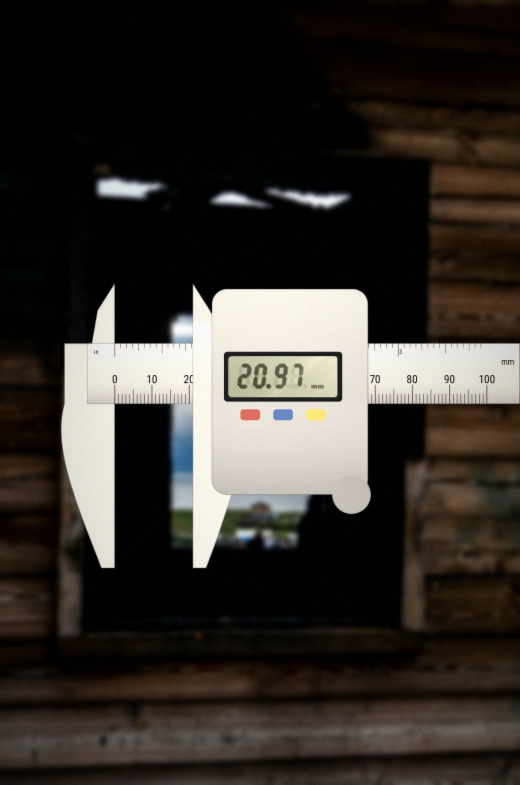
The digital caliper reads 20.97 mm
